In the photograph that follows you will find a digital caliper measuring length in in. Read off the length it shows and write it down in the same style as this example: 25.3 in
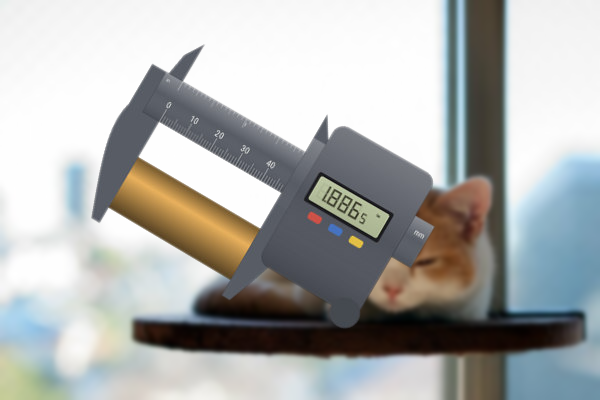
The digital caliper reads 1.8865 in
